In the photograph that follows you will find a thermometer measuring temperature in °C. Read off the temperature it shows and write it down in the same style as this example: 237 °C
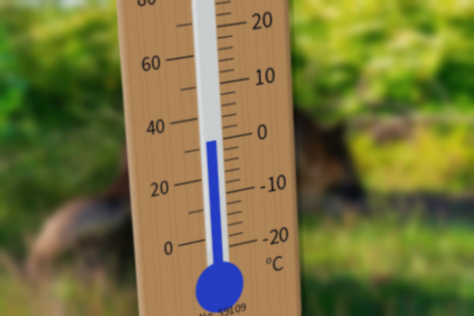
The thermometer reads 0 °C
